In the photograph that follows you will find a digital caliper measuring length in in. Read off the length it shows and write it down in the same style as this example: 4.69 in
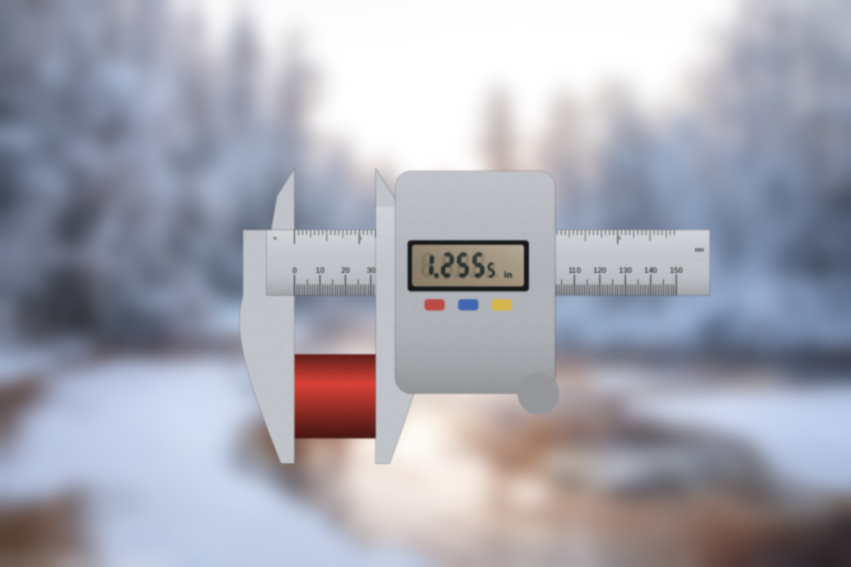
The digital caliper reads 1.2555 in
